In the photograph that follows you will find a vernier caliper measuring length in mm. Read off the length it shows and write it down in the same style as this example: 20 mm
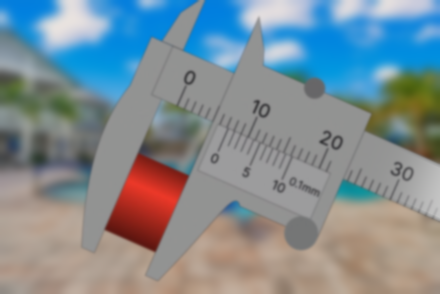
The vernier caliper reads 7.2 mm
